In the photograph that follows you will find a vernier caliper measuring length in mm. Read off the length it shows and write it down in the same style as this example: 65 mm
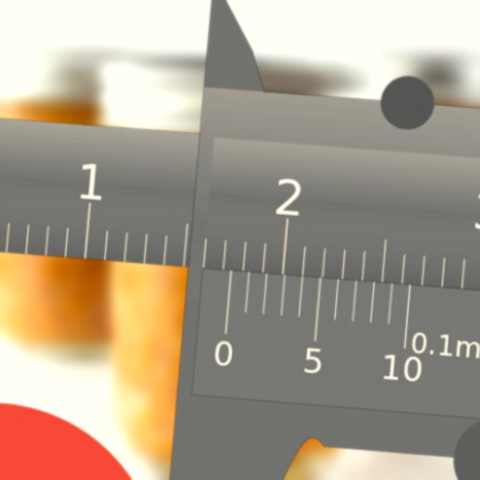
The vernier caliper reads 17.4 mm
